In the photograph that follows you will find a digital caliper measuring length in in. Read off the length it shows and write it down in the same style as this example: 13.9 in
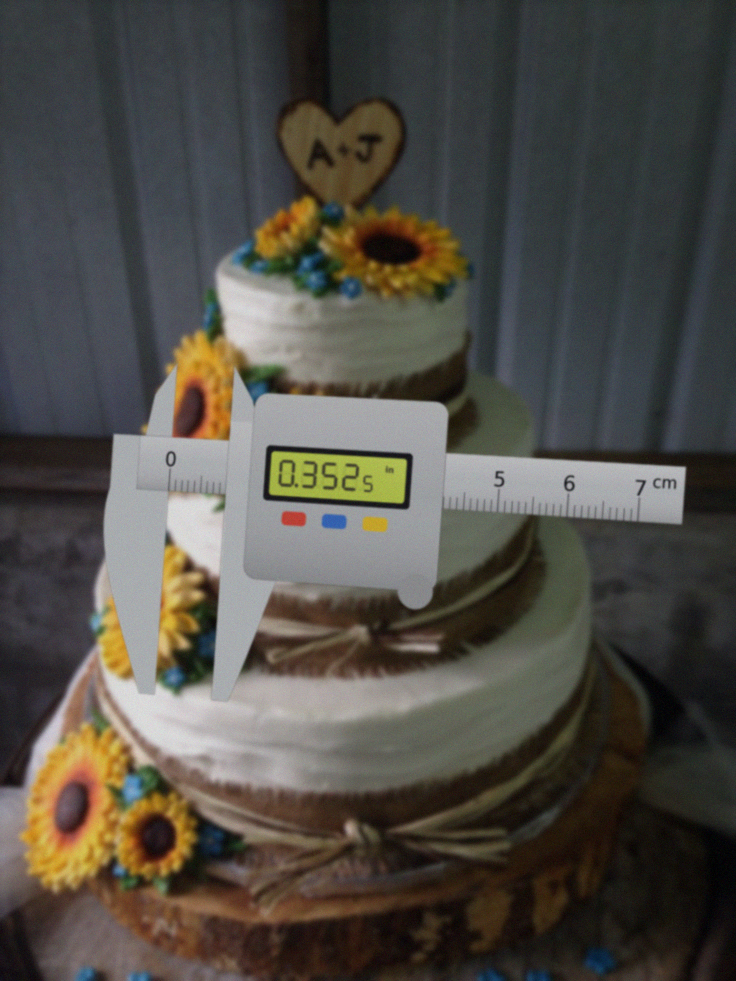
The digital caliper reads 0.3525 in
